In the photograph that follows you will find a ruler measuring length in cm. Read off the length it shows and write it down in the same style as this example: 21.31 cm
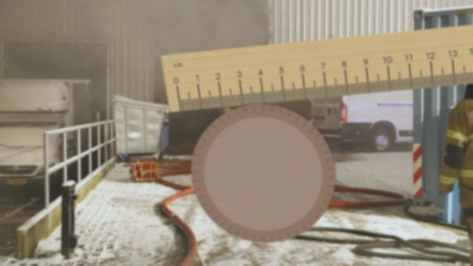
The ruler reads 7 cm
